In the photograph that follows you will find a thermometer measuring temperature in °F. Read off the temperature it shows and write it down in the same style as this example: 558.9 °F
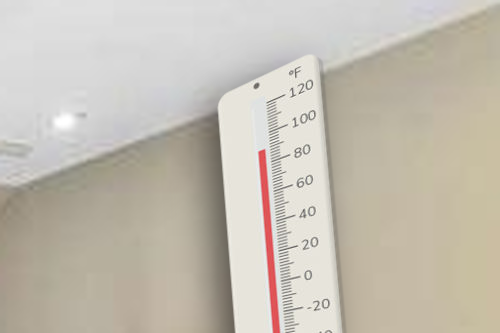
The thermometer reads 90 °F
